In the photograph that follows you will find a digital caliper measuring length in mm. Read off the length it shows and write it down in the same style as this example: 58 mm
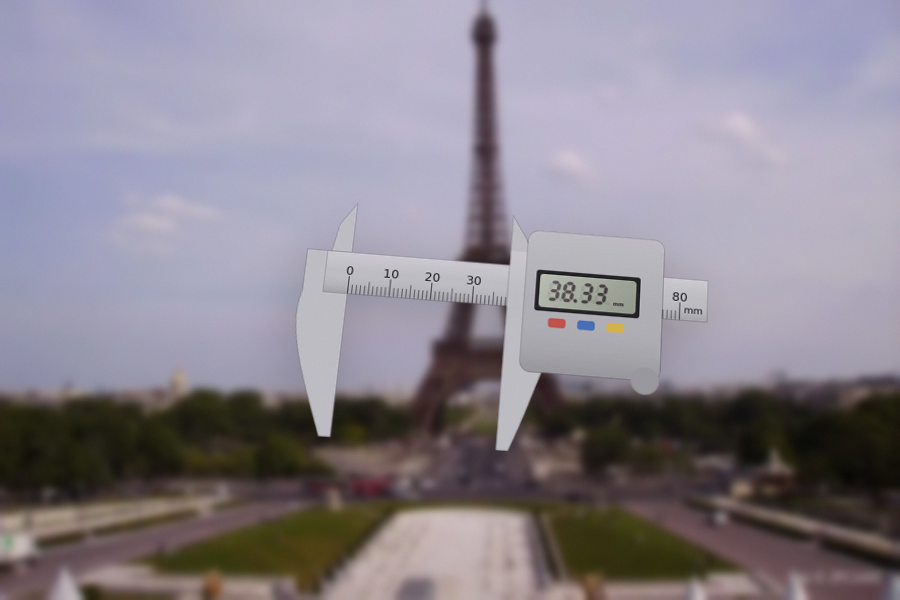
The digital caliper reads 38.33 mm
